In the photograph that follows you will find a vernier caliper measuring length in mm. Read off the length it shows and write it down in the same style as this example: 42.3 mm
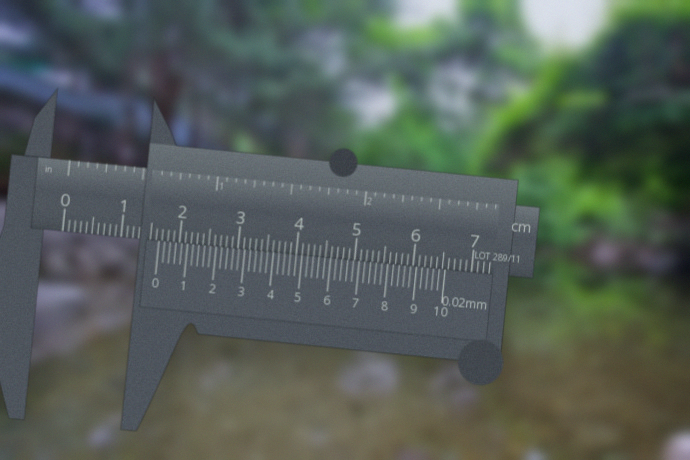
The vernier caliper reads 16.5 mm
